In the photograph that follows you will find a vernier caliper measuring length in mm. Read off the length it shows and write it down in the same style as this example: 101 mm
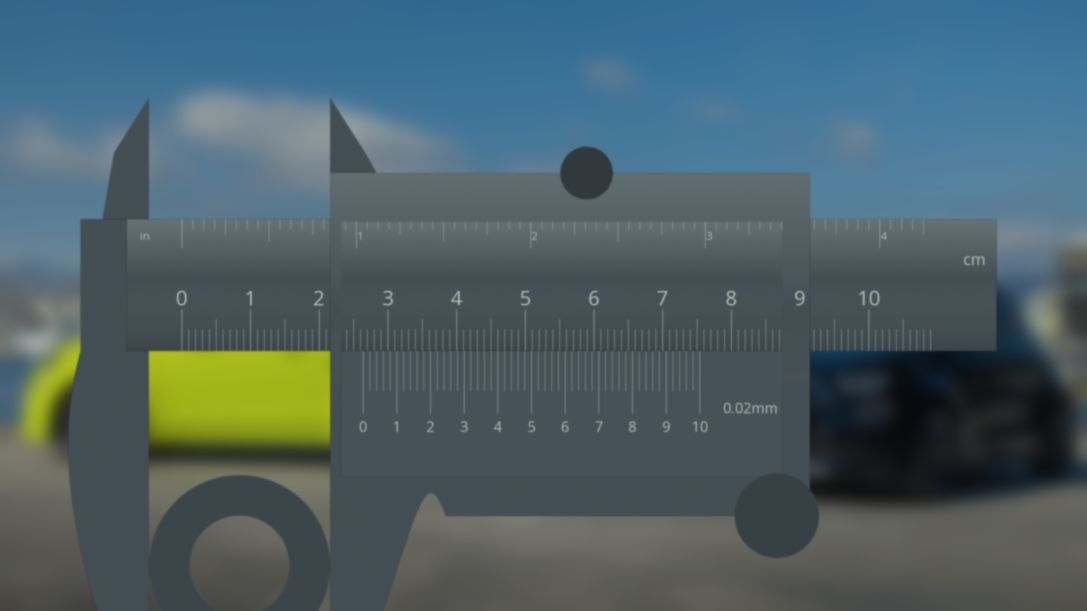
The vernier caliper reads 26.4 mm
